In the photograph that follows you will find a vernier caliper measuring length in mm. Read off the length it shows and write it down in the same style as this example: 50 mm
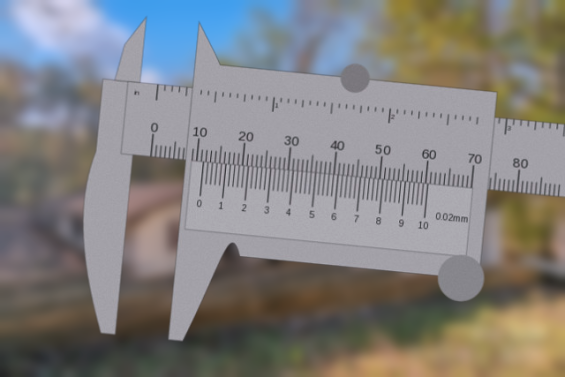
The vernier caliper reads 11.5 mm
